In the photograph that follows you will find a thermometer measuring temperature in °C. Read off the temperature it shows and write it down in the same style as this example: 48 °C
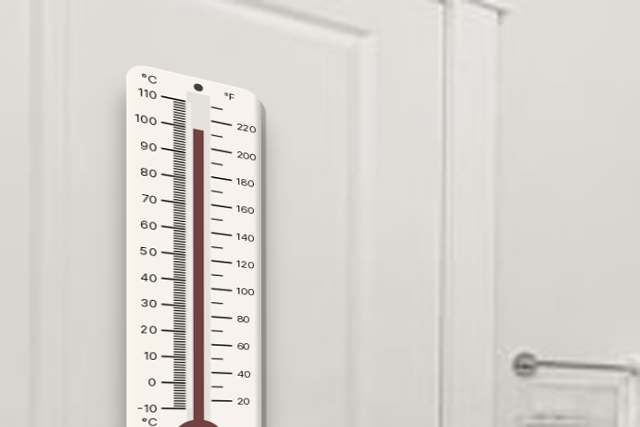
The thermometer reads 100 °C
